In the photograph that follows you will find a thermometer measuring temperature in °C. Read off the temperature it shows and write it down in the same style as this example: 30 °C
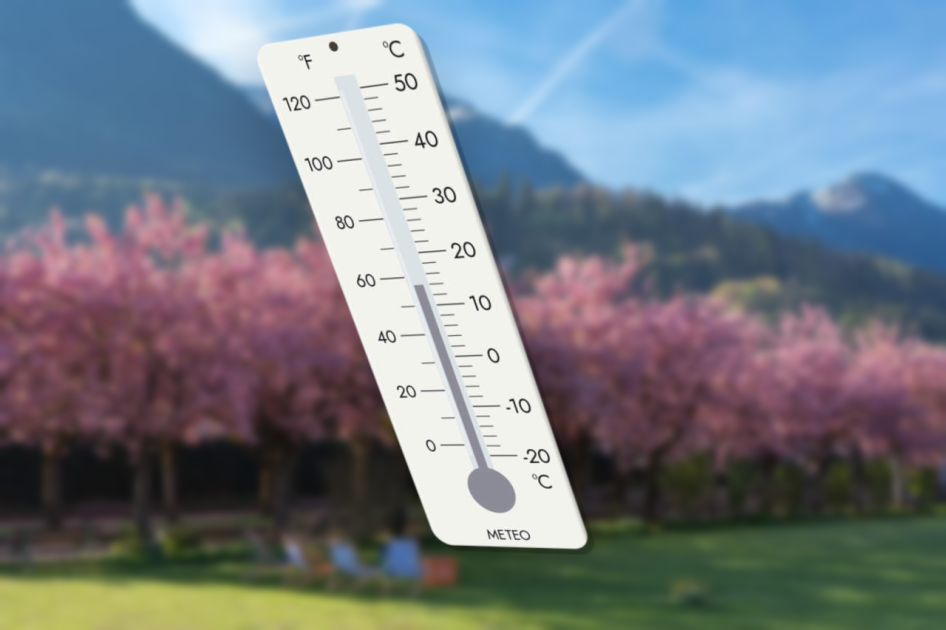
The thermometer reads 14 °C
